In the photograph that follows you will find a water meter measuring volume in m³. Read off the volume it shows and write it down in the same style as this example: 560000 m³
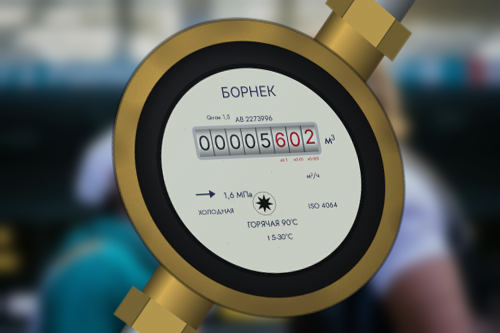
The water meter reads 5.602 m³
